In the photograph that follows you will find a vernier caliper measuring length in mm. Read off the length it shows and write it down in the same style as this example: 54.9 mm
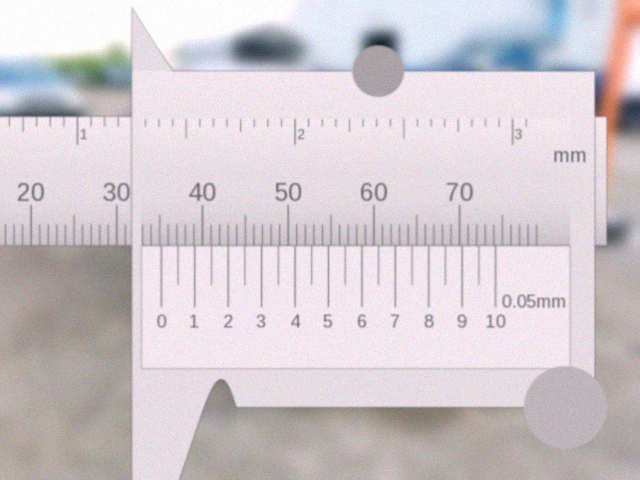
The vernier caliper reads 35.2 mm
